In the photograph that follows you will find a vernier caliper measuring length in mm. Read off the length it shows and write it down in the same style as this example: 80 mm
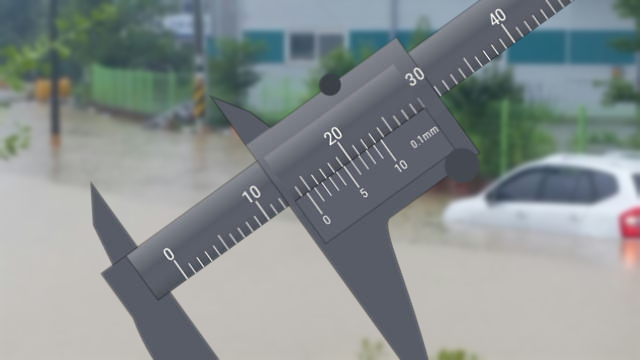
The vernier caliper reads 14.6 mm
